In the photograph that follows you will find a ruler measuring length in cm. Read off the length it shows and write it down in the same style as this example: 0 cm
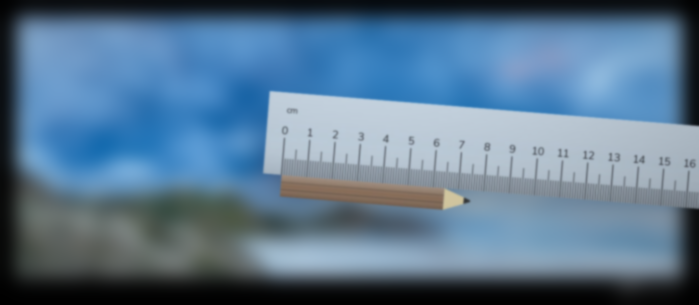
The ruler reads 7.5 cm
